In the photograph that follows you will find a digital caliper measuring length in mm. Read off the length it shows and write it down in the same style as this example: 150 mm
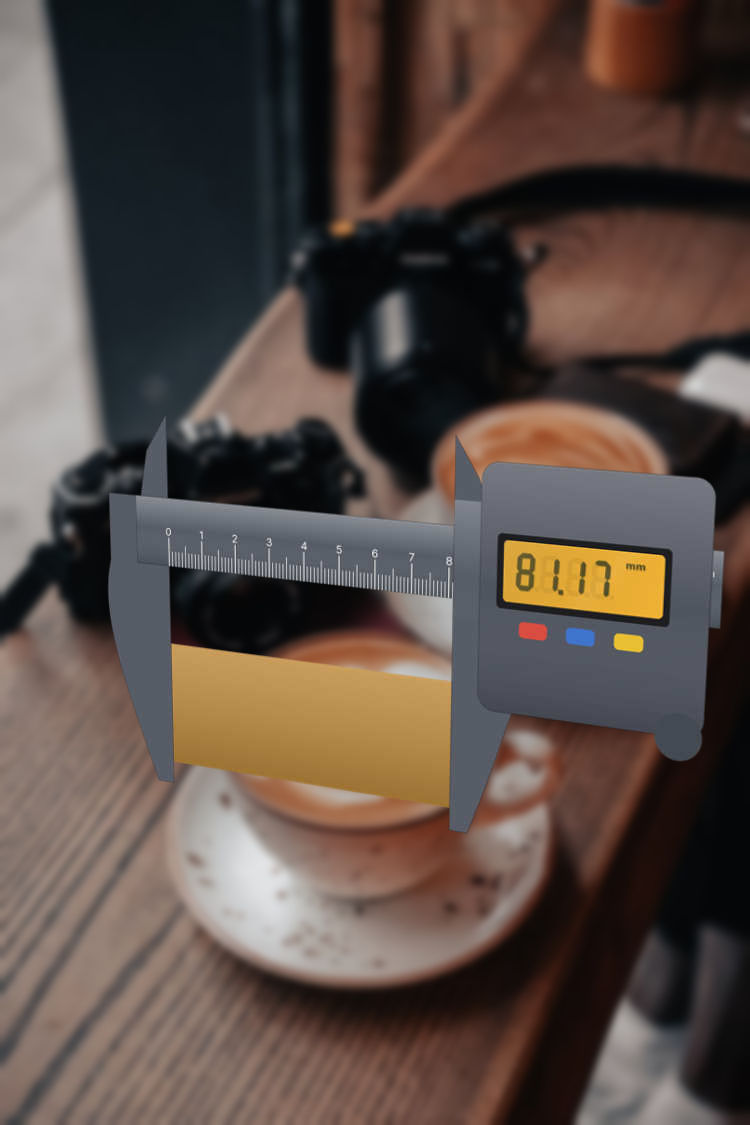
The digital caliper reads 81.17 mm
